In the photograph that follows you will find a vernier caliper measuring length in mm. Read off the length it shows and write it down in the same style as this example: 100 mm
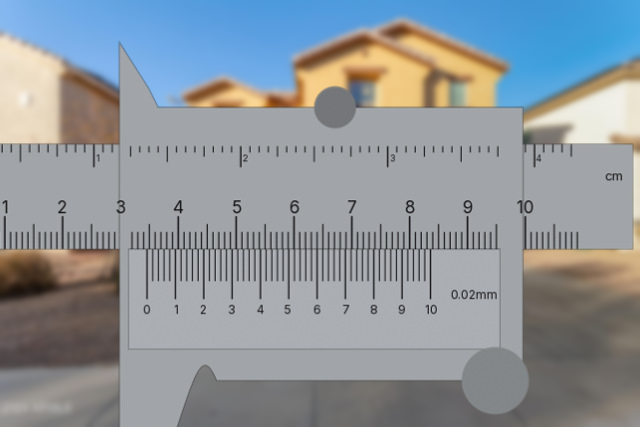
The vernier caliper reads 34.6 mm
